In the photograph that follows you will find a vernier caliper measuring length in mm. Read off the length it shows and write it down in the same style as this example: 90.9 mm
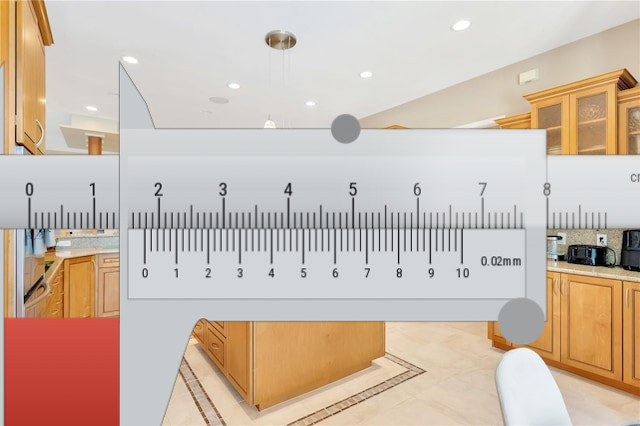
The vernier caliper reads 17.8 mm
